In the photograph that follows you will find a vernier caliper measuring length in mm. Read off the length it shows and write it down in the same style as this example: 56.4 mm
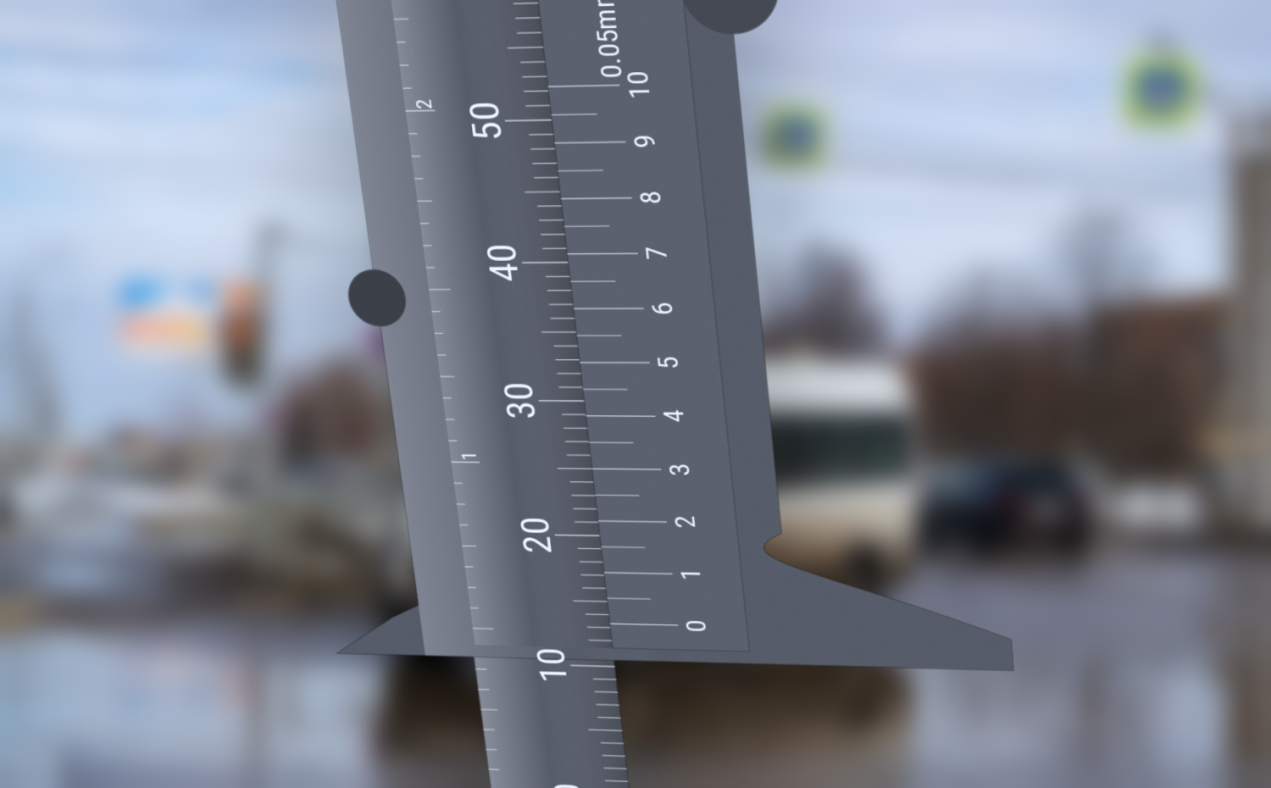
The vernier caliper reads 13.3 mm
